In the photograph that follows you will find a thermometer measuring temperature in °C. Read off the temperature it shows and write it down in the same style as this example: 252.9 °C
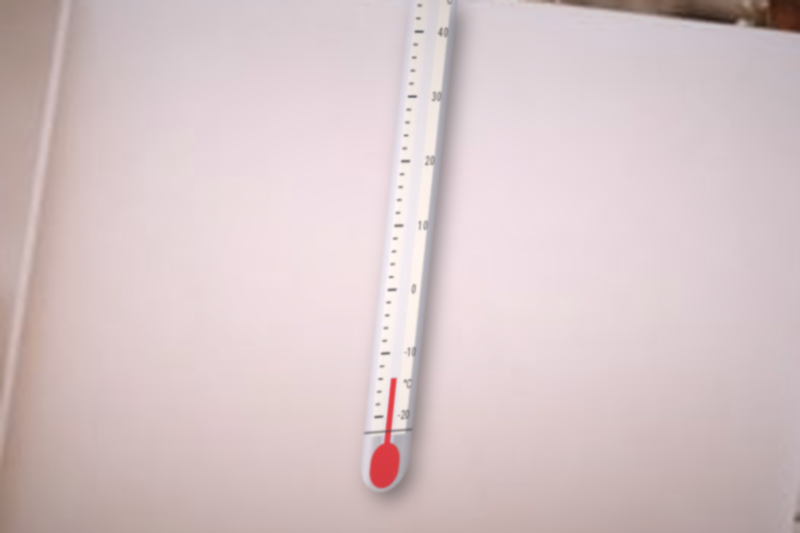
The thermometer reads -14 °C
